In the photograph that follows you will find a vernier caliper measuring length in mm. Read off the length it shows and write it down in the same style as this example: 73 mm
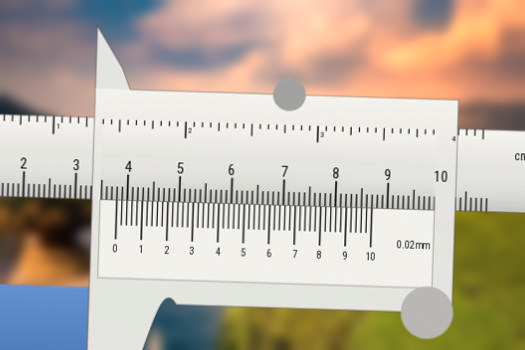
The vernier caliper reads 38.0 mm
